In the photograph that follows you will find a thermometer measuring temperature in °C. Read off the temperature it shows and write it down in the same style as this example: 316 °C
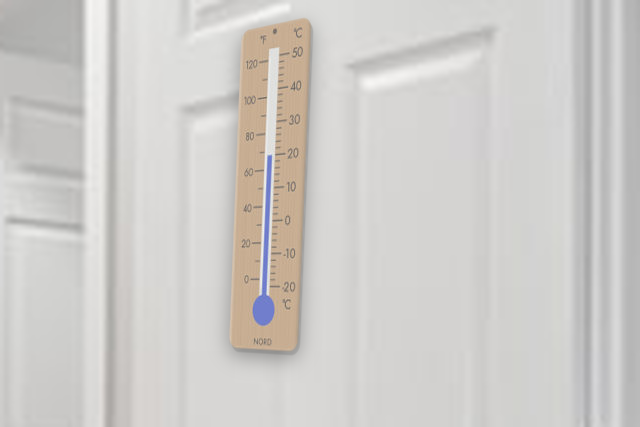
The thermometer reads 20 °C
